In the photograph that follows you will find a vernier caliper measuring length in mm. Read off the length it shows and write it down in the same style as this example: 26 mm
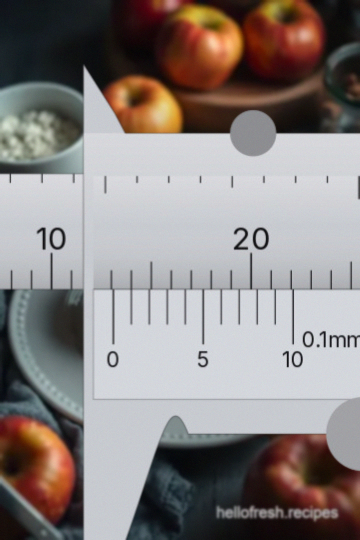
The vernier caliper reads 13.1 mm
